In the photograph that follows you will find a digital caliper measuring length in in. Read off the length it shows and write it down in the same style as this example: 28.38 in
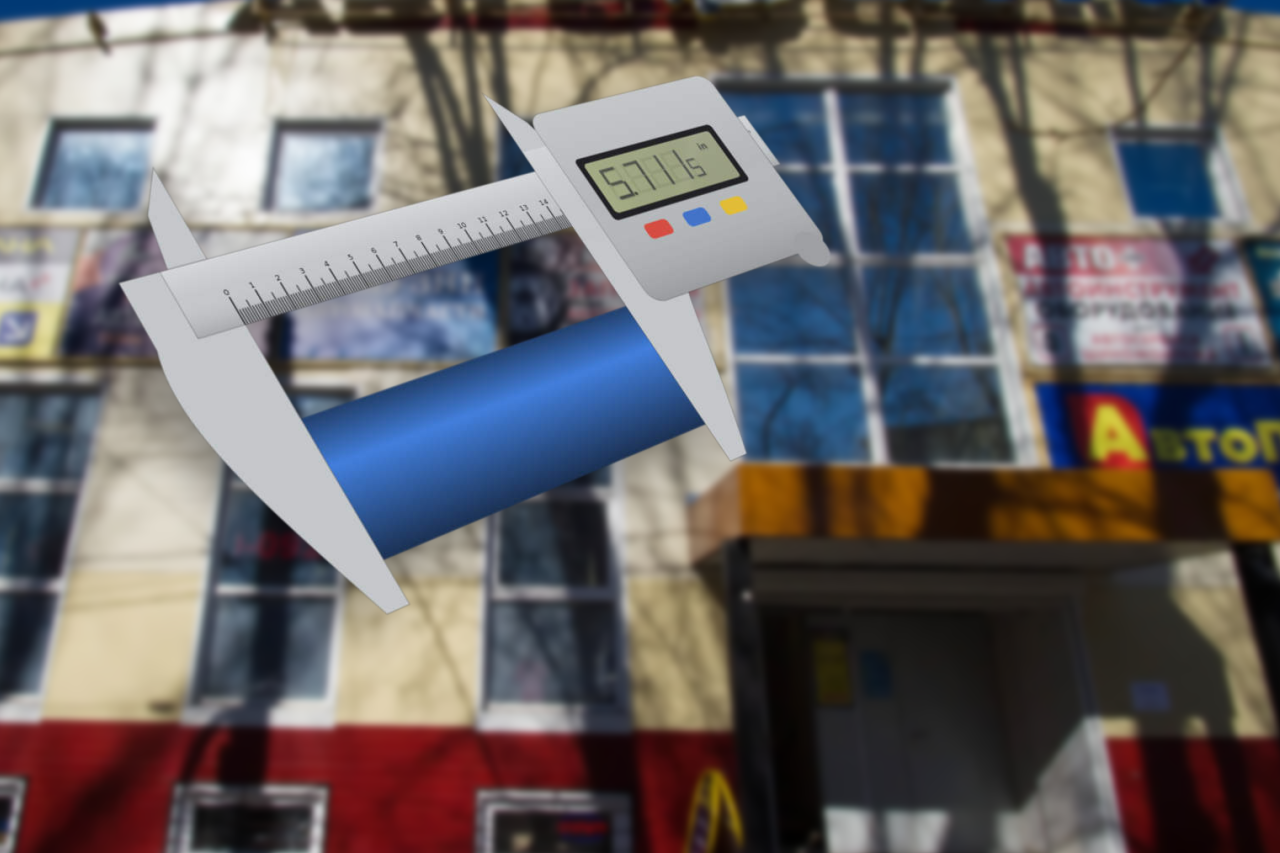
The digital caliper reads 5.7115 in
